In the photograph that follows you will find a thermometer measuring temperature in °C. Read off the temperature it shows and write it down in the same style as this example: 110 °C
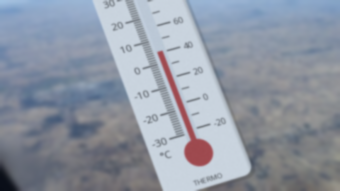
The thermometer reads 5 °C
